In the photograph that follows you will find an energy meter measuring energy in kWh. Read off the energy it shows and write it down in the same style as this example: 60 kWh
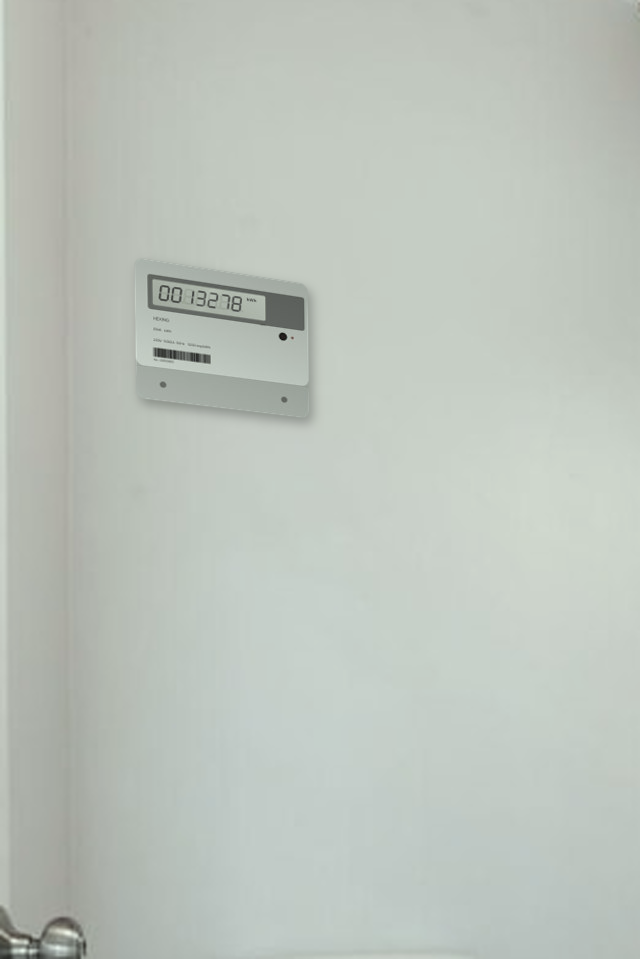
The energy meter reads 13278 kWh
